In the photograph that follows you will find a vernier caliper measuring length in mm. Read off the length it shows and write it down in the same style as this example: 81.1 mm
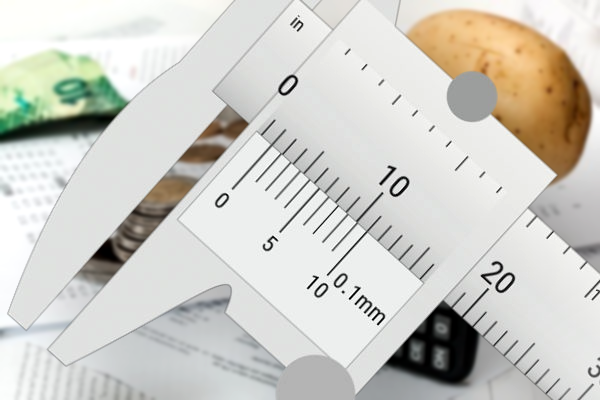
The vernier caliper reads 2.0 mm
